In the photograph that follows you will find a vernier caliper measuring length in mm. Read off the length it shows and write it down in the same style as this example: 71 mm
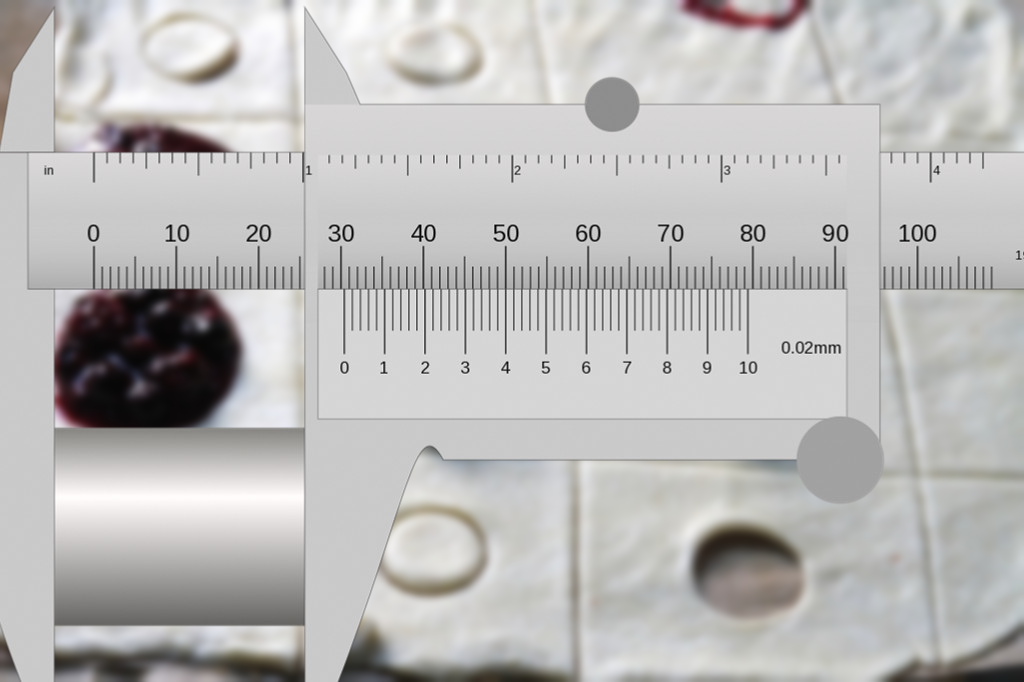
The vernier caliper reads 30.4 mm
